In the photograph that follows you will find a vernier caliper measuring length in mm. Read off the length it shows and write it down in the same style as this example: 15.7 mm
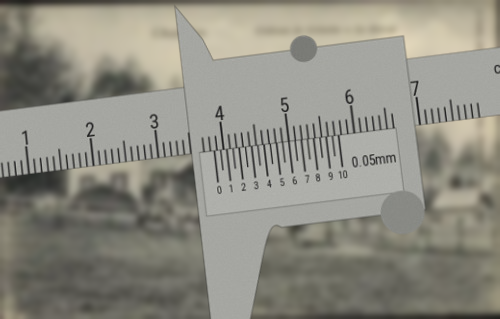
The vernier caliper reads 38.6 mm
